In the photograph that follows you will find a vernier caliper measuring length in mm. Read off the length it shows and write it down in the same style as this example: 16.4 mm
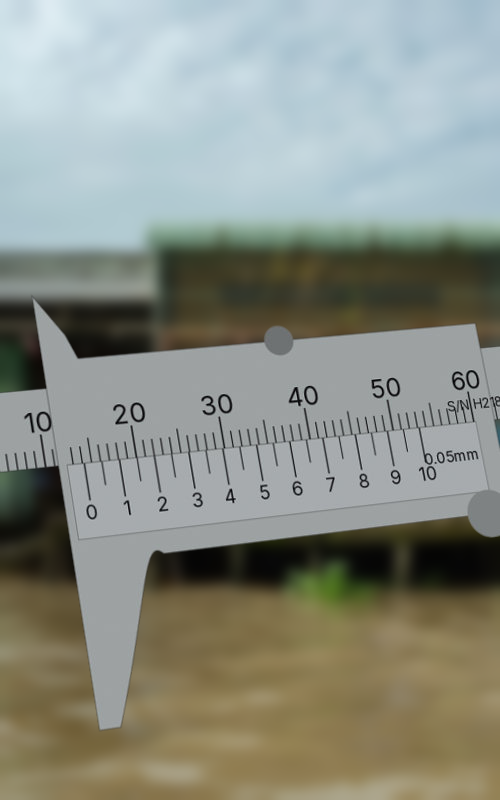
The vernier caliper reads 14.2 mm
